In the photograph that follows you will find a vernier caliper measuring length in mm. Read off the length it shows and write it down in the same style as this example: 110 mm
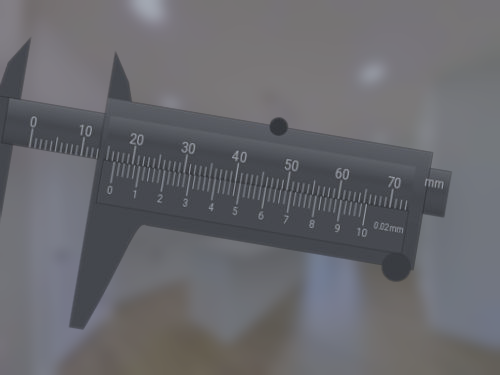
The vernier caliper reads 16.5 mm
